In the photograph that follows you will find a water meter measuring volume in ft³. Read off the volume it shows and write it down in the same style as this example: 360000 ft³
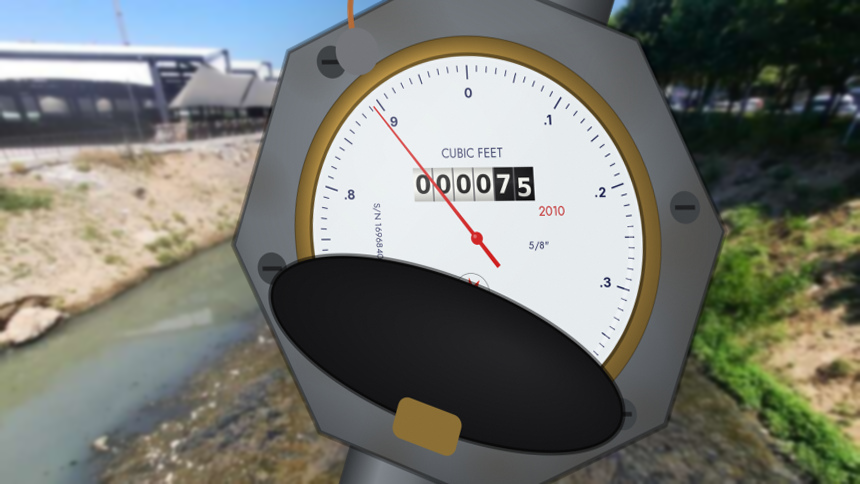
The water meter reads 74.89 ft³
